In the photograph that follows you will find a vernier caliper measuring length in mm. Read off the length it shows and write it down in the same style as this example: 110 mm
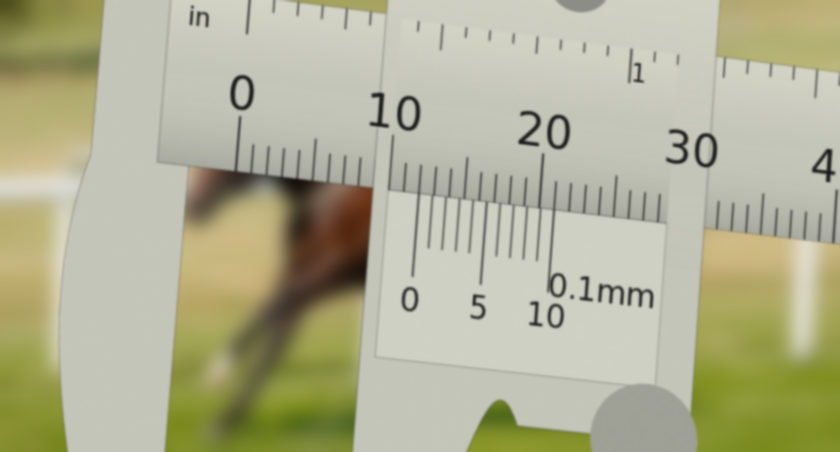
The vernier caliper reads 12.0 mm
